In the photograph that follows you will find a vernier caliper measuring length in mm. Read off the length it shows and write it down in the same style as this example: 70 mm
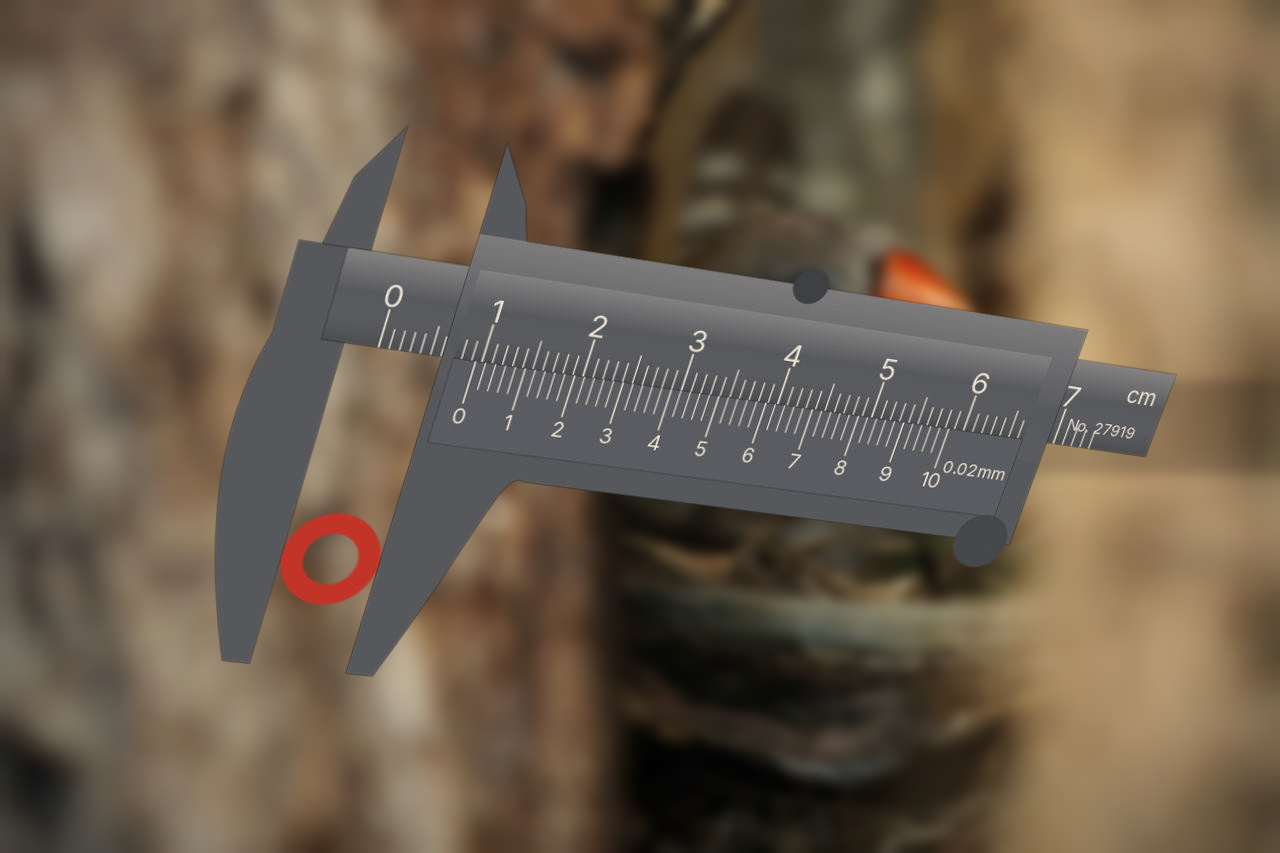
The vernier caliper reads 9.4 mm
